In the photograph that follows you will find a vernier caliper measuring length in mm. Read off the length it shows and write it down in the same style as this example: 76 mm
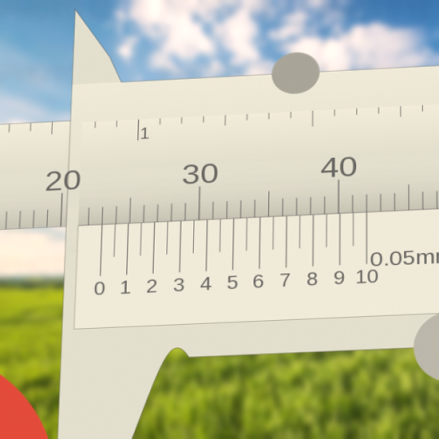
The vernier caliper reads 23.0 mm
